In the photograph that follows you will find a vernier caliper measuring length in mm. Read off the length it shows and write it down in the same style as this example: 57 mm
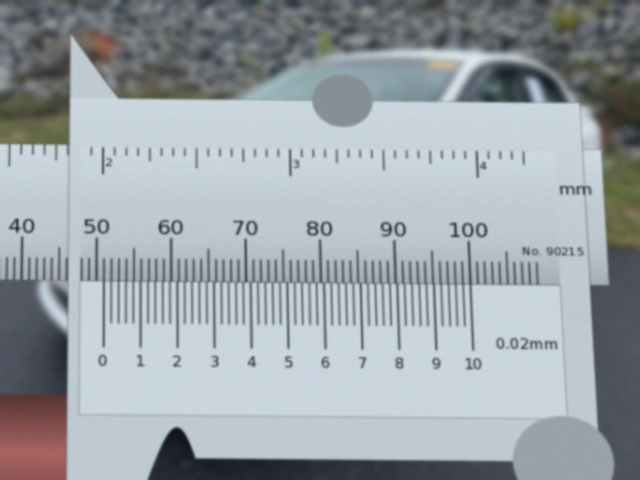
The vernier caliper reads 51.0 mm
